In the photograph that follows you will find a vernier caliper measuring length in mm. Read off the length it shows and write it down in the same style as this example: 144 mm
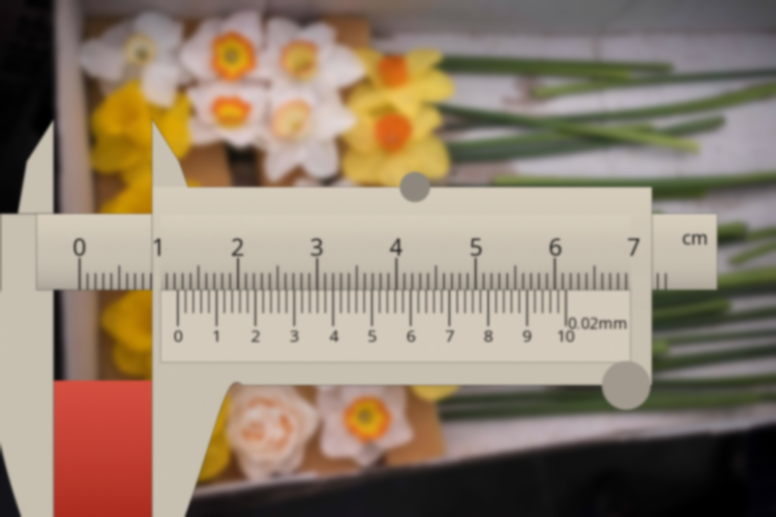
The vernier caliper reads 12.4 mm
